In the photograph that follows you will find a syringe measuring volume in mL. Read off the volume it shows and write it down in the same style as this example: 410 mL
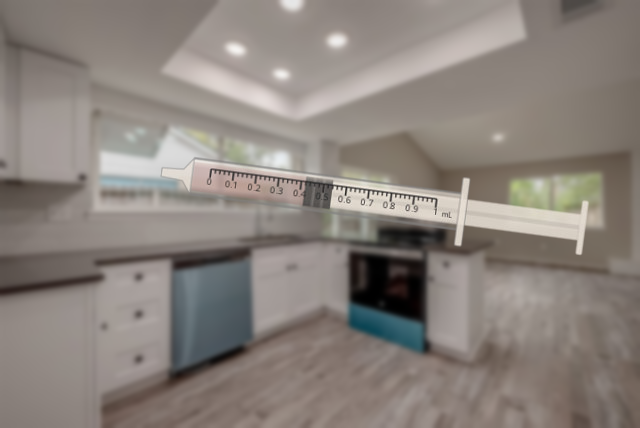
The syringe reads 0.42 mL
